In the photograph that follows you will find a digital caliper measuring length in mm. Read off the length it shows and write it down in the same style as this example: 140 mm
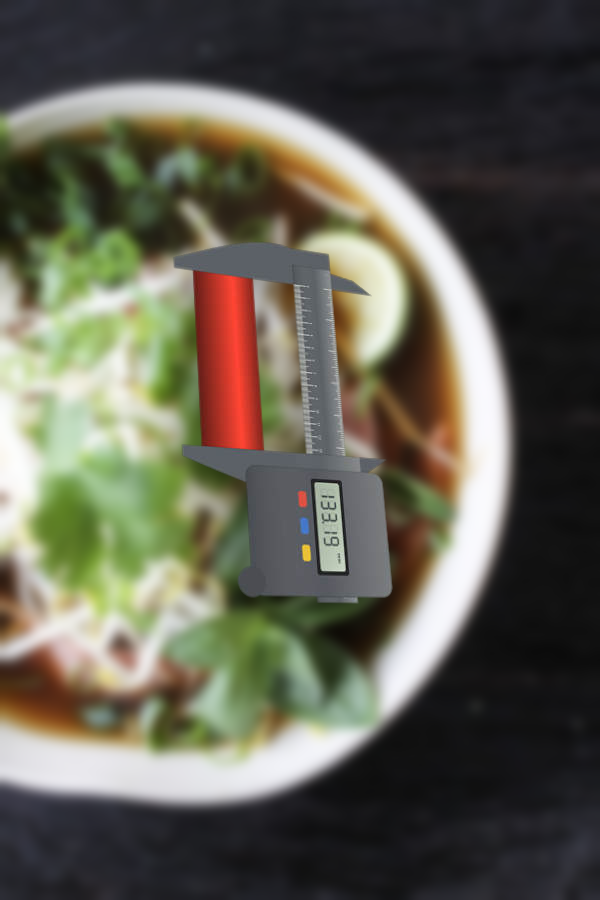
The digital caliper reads 133.19 mm
